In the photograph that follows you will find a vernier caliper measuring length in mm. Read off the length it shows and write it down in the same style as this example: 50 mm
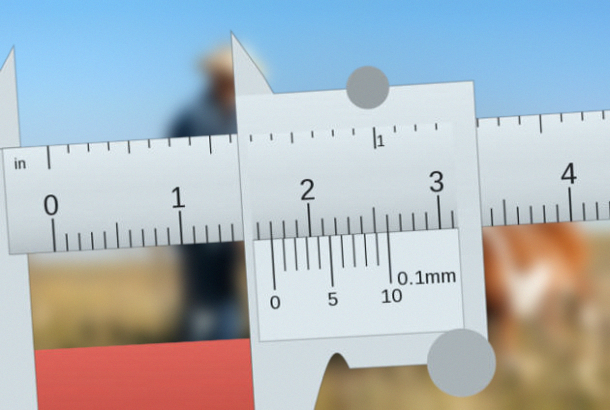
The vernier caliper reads 17.0 mm
